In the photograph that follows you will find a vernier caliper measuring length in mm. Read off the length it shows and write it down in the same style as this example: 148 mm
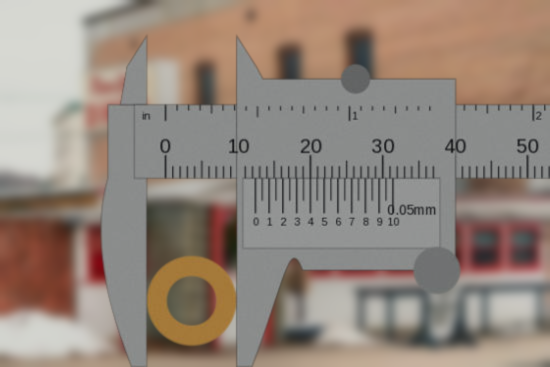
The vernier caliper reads 12.4 mm
